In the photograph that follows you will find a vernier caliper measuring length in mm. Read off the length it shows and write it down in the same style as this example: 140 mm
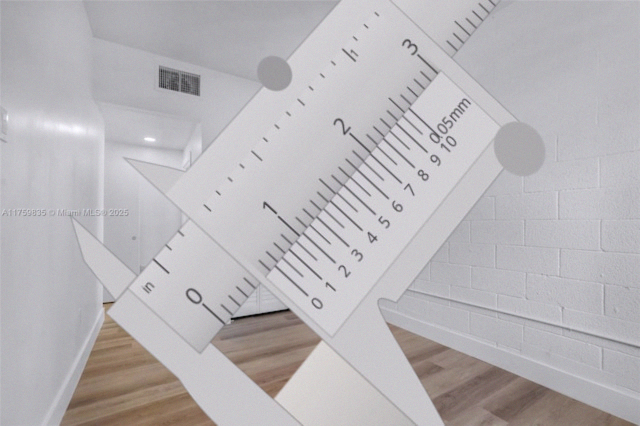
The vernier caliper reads 6.6 mm
